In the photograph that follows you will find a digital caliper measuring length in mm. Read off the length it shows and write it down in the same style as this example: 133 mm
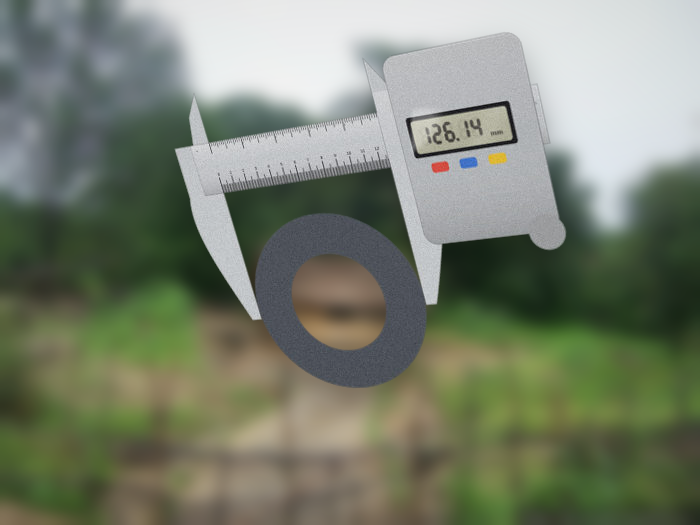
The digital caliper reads 126.14 mm
